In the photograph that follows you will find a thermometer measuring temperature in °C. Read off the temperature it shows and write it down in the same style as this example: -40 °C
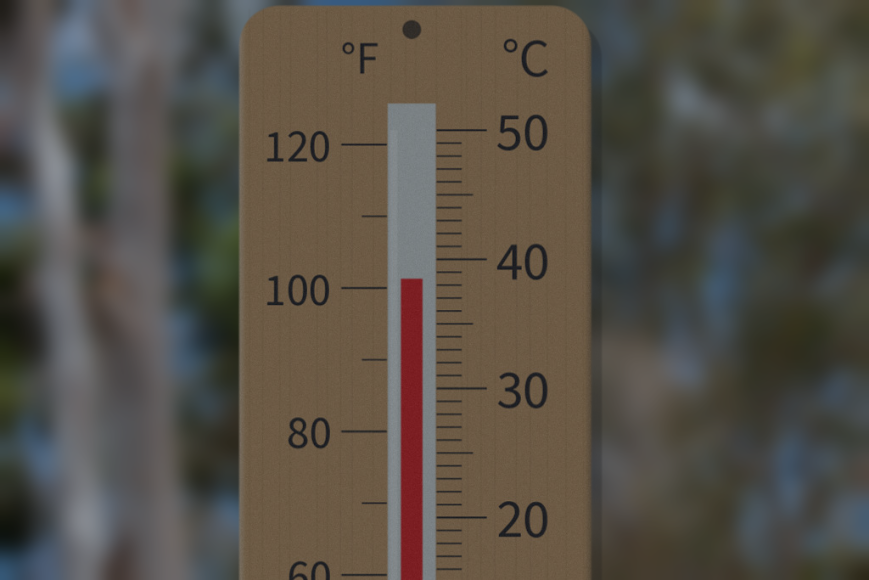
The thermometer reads 38.5 °C
